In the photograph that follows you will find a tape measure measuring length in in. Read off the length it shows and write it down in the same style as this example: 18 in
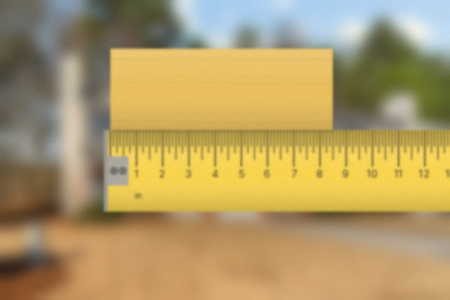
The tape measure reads 8.5 in
